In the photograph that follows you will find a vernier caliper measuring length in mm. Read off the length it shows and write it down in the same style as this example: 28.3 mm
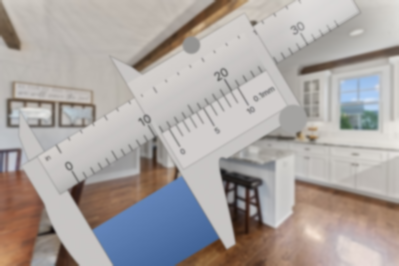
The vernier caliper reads 11.8 mm
